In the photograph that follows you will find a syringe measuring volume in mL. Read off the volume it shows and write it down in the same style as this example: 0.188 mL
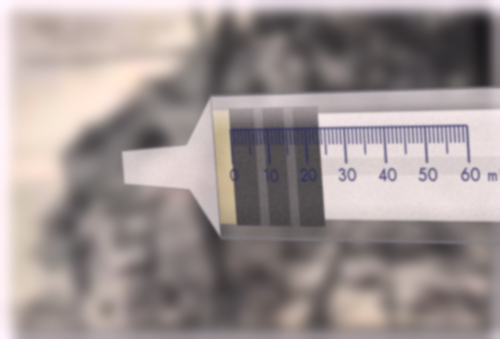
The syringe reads 0 mL
